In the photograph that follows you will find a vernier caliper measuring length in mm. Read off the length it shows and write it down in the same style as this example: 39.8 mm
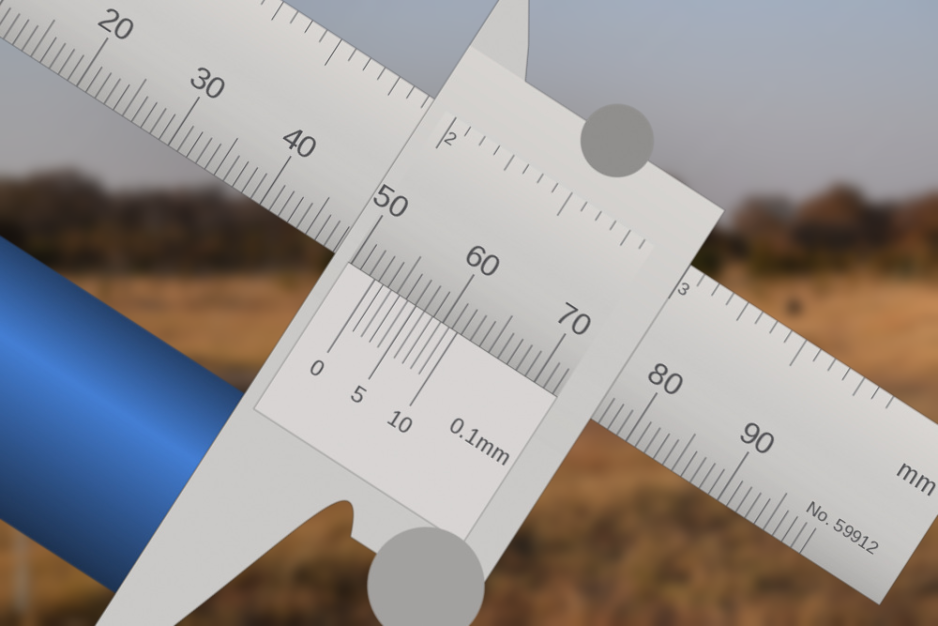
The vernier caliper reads 52.6 mm
